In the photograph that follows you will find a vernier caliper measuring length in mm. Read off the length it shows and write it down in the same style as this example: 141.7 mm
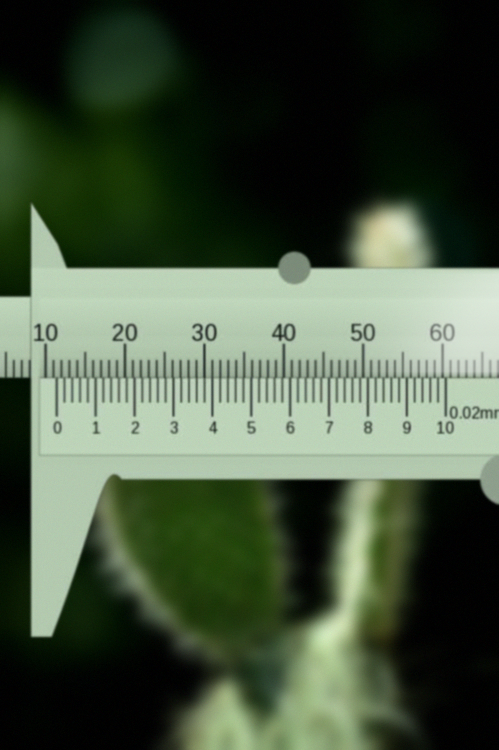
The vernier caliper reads 11.4 mm
